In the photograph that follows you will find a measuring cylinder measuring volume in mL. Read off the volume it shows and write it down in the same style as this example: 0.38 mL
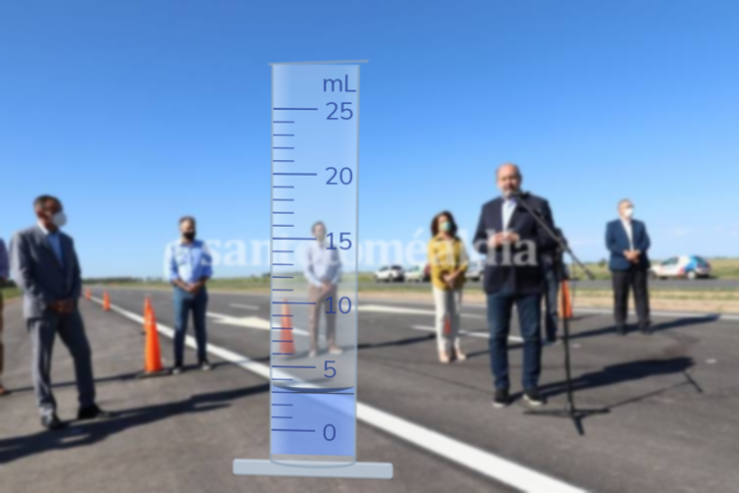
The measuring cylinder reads 3 mL
